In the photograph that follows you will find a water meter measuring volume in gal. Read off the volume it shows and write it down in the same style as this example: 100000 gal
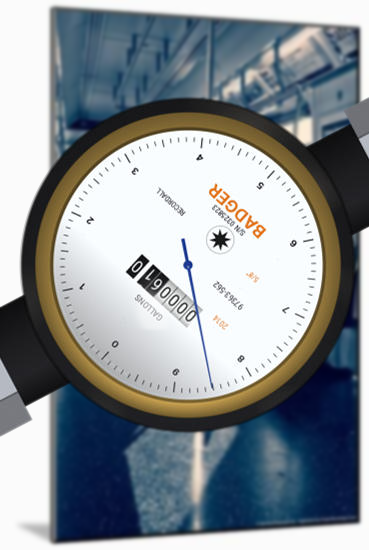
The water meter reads 608.5 gal
